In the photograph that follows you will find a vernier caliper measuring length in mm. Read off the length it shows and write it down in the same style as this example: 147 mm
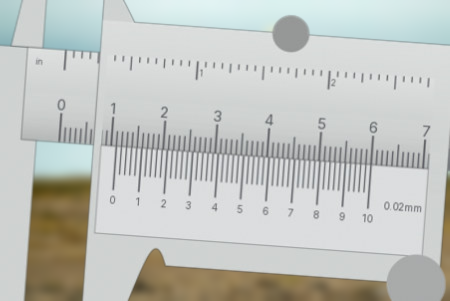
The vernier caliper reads 11.0 mm
